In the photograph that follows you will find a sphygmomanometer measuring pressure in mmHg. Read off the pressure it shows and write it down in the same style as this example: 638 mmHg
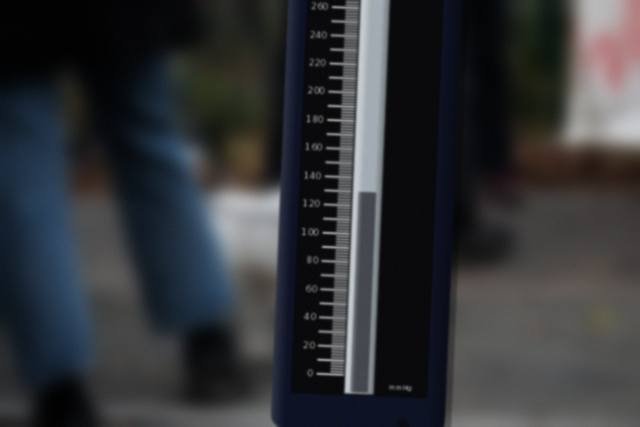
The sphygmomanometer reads 130 mmHg
